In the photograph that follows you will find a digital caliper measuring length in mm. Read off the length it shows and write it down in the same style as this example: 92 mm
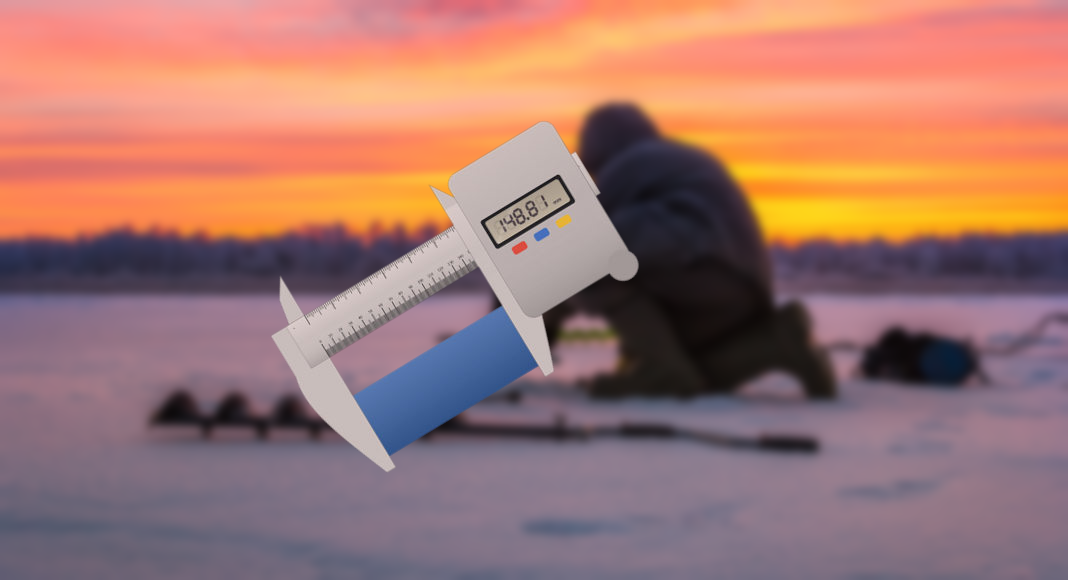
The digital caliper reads 148.81 mm
